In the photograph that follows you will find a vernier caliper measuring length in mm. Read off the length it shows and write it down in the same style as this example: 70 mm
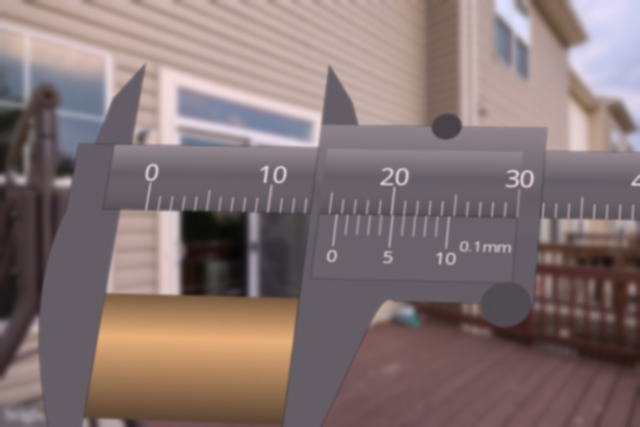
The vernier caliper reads 15.6 mm
